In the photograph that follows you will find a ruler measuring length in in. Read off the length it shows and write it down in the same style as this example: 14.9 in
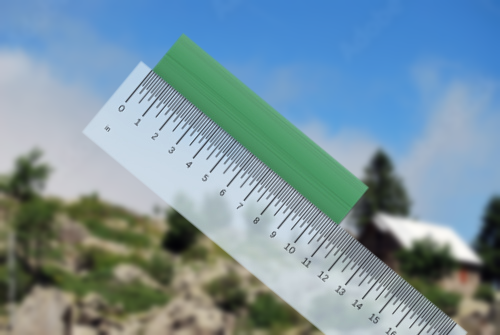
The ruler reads 11 in
